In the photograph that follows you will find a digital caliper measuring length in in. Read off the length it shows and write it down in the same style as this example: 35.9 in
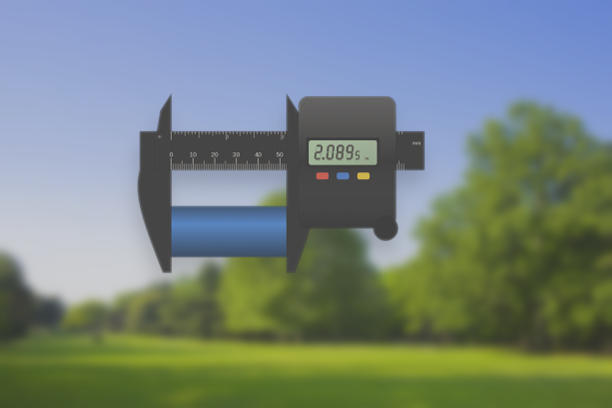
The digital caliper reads 2.0895 in
